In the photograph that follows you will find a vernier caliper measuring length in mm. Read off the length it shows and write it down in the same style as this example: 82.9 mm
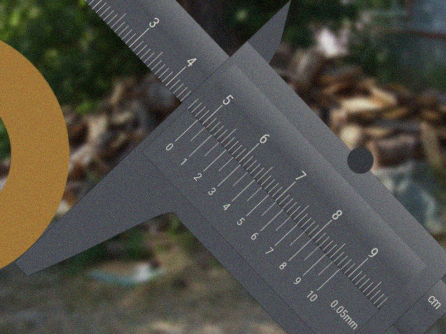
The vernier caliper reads 48.8 mm
